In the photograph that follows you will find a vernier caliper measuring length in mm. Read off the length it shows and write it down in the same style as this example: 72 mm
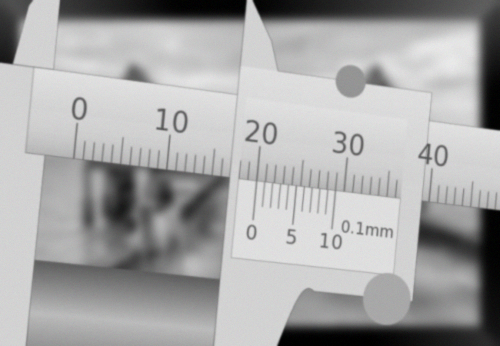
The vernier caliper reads 20.0 mm
